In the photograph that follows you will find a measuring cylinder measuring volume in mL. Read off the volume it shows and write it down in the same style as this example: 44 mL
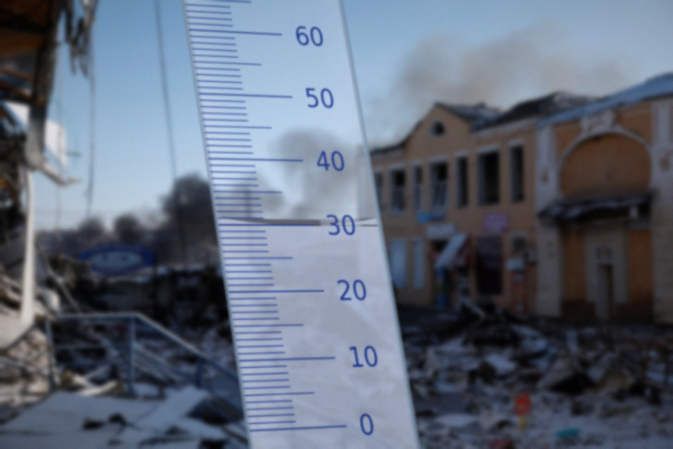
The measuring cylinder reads 30 mL
